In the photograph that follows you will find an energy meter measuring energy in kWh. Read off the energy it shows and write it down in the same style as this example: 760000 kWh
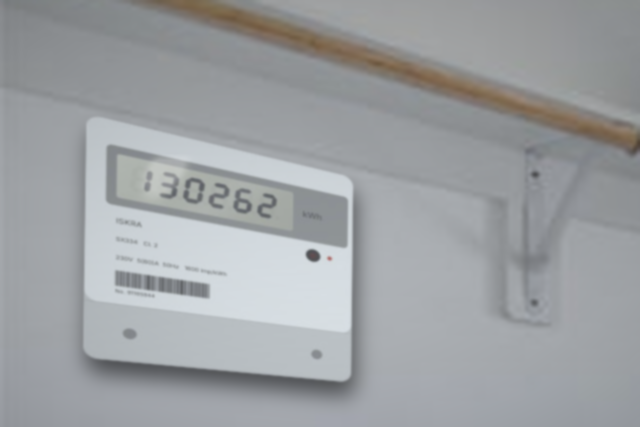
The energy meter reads 130262 kWh
